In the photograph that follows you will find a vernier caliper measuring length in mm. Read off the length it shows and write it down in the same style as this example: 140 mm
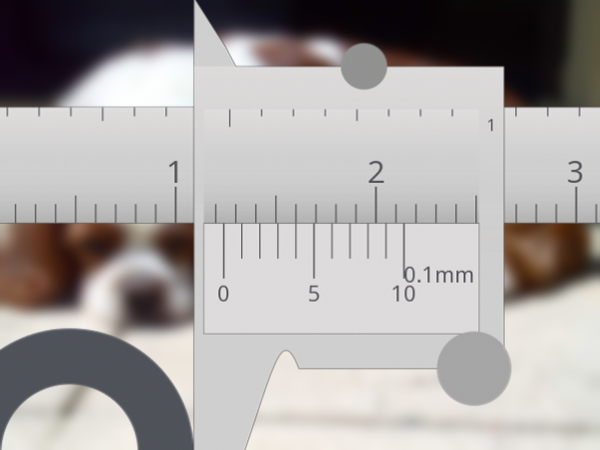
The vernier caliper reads 12.4 mm
